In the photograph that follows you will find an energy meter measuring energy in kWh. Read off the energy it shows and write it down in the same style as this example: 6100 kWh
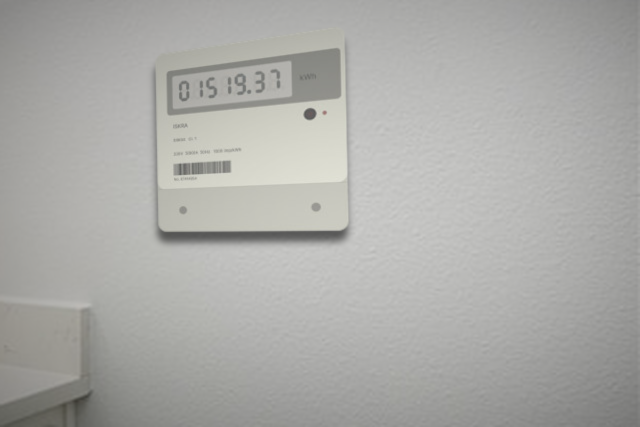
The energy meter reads 1519.37 kWh
